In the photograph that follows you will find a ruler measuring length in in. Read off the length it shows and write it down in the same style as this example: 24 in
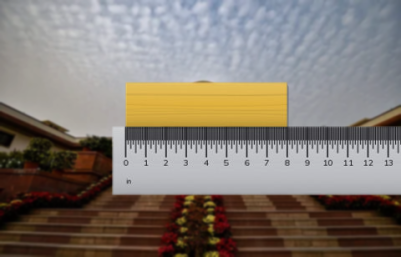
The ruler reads 8 in
